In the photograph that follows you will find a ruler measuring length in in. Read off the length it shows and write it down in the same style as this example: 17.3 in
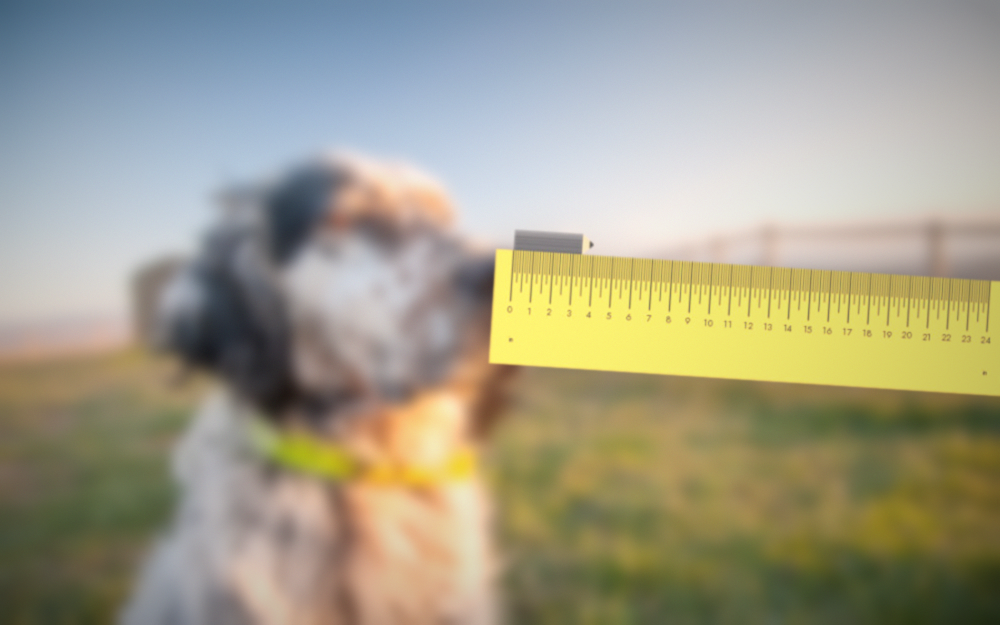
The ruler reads 4 in
